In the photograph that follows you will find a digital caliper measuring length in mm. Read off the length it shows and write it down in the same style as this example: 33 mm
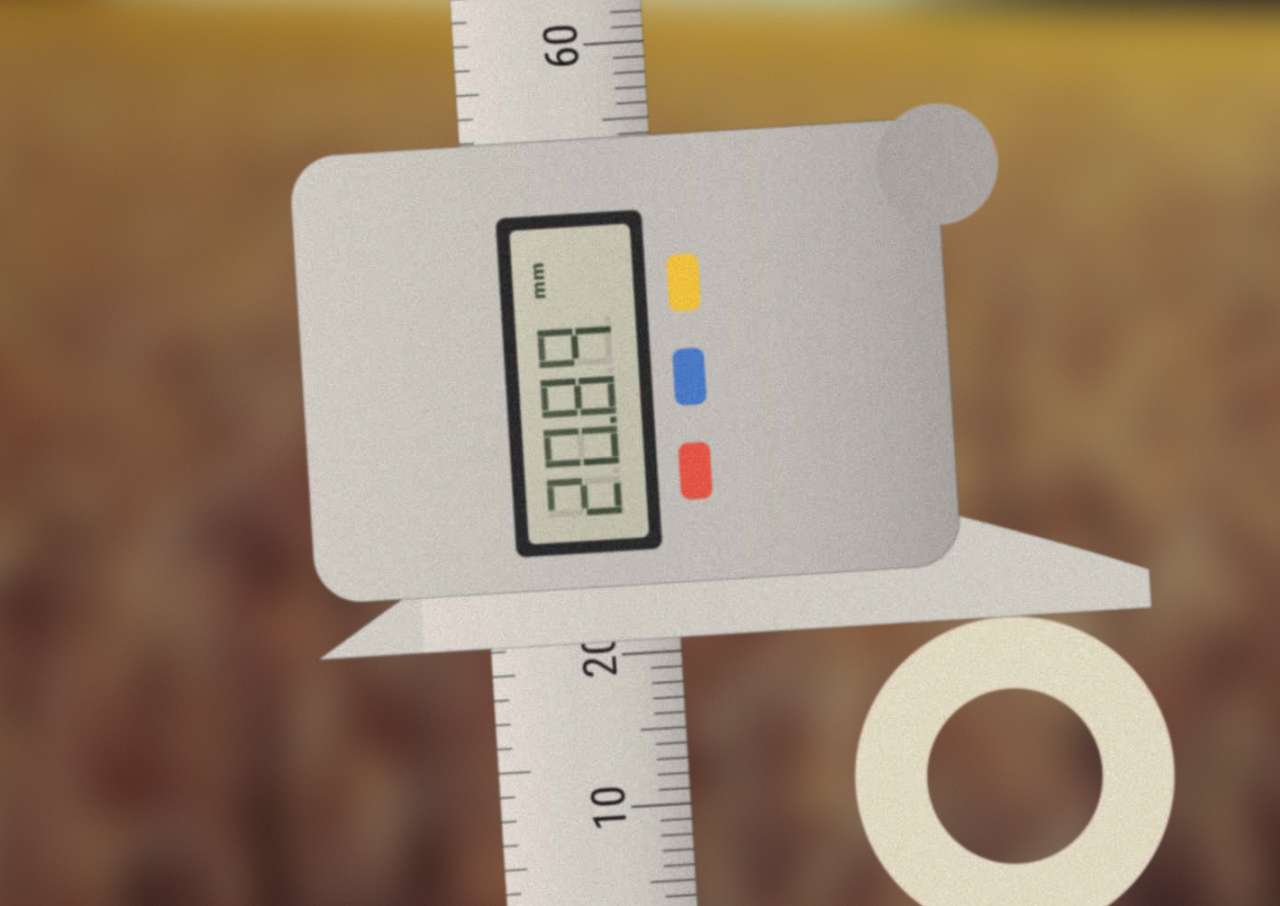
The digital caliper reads 20.89 mm
